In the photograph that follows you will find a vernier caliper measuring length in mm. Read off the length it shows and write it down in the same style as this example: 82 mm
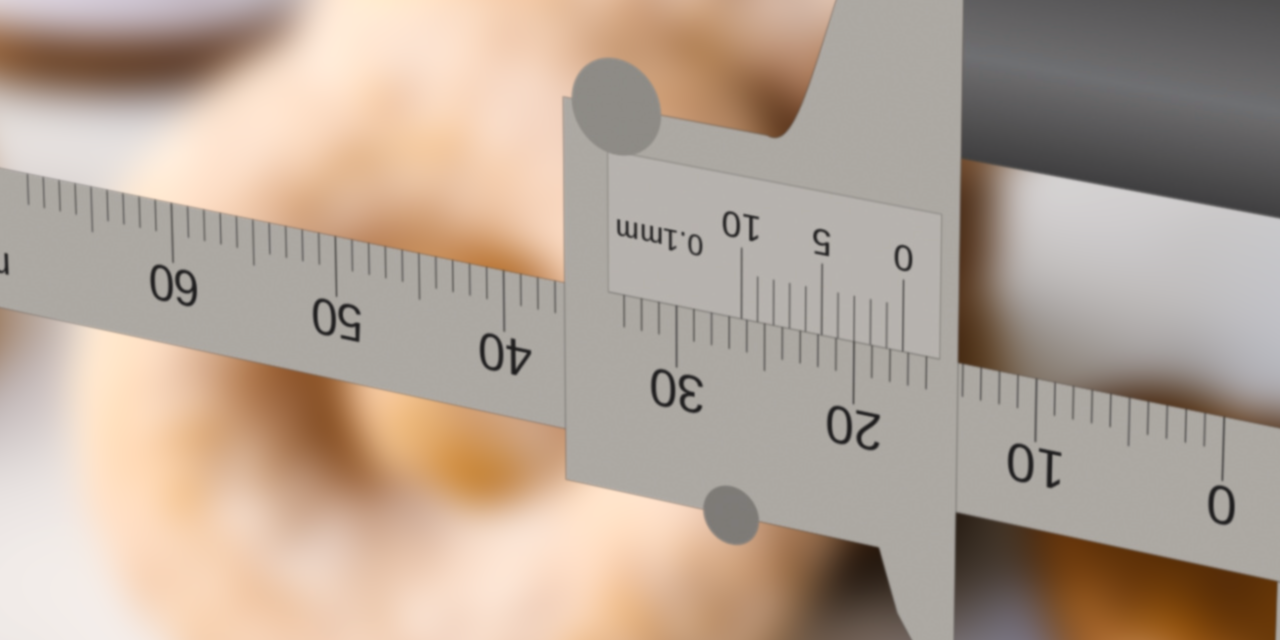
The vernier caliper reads 17.3 mm
